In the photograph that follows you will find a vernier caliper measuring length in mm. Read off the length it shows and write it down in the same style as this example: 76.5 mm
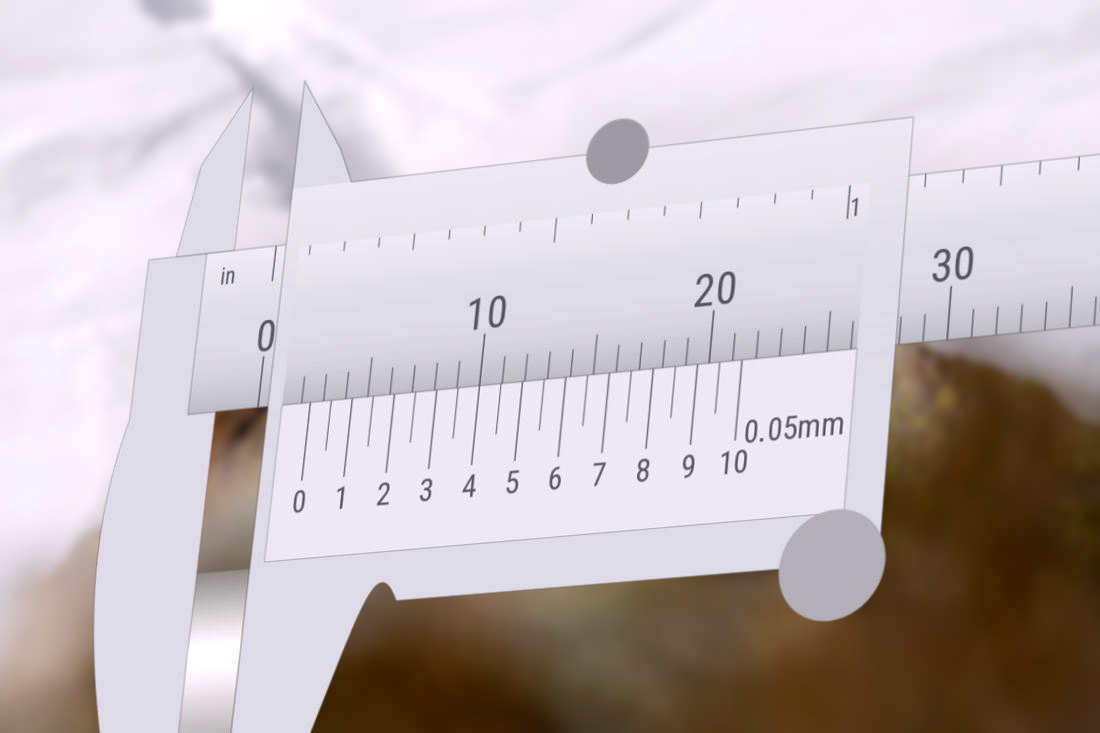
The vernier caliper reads 2.4 mm
